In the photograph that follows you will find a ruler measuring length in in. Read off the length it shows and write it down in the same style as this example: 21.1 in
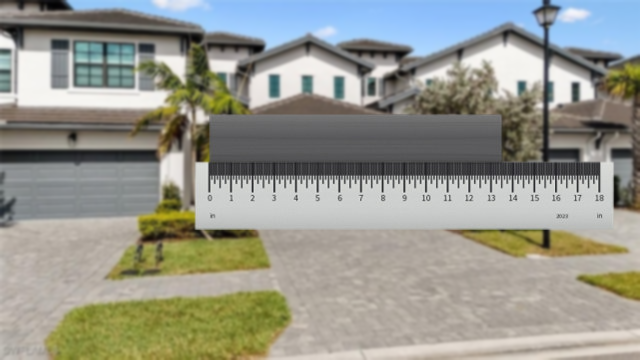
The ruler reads 13.5 in
